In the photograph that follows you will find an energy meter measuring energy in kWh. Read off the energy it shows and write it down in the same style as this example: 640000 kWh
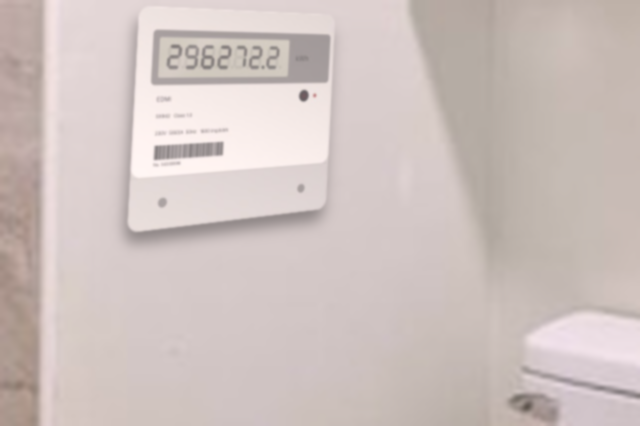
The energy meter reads 296272.2 kWh
